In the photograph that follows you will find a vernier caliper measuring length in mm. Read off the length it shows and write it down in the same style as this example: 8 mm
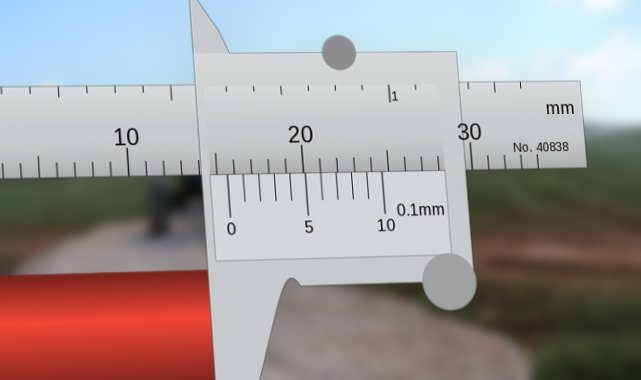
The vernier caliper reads 15.6 mm
